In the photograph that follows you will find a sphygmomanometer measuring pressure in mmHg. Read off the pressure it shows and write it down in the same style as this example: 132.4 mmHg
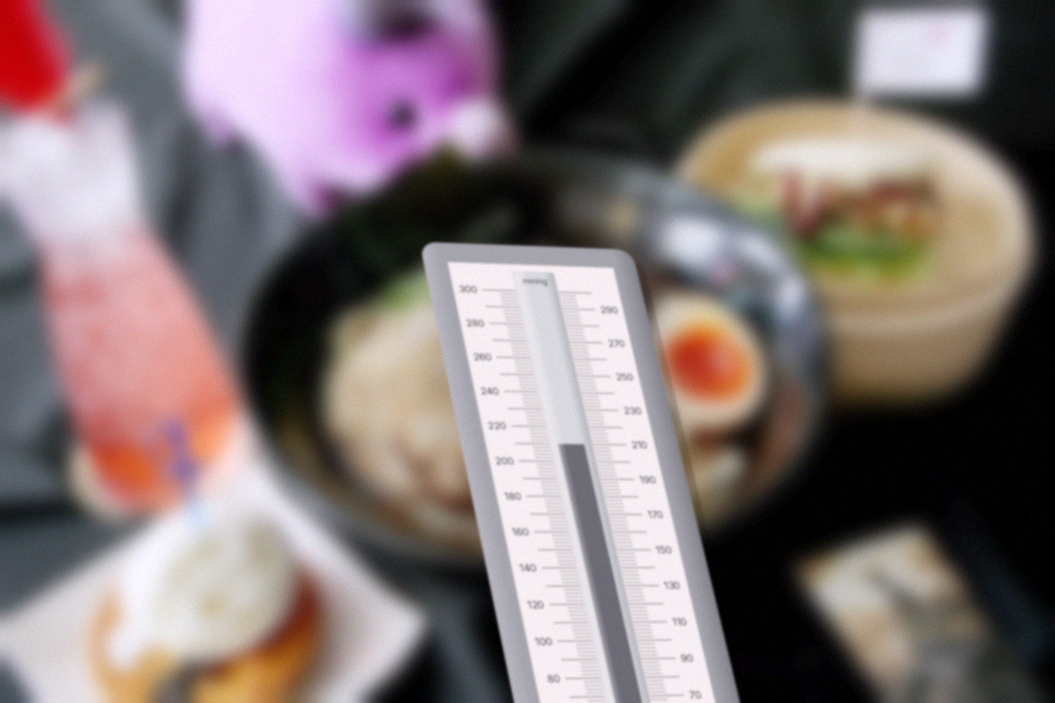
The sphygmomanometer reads 210 mmHg
